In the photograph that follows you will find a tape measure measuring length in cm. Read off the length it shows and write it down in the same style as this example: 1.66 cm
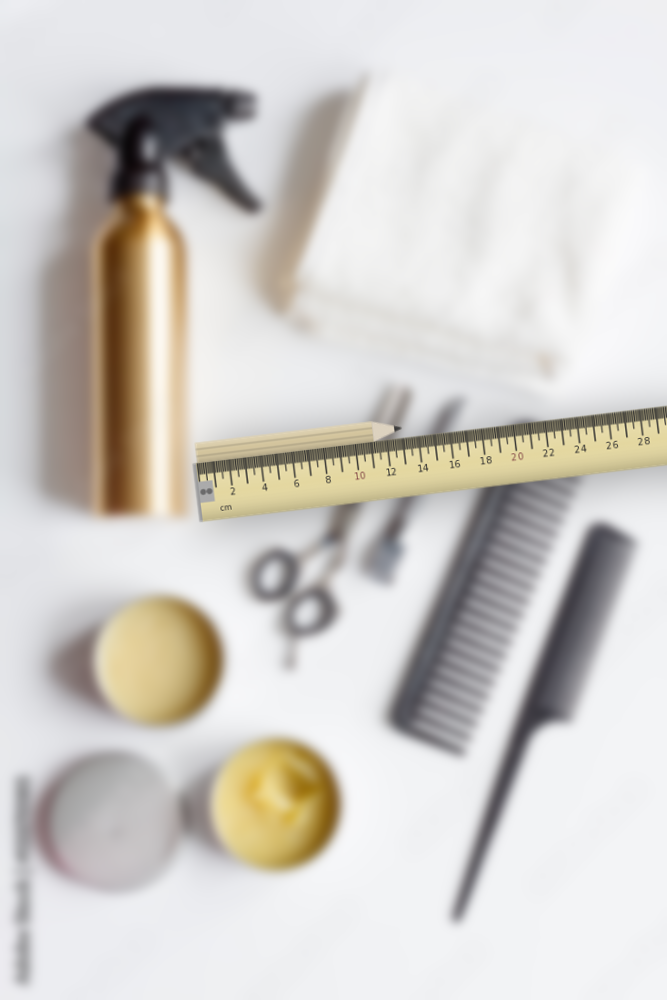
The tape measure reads 13 cm
